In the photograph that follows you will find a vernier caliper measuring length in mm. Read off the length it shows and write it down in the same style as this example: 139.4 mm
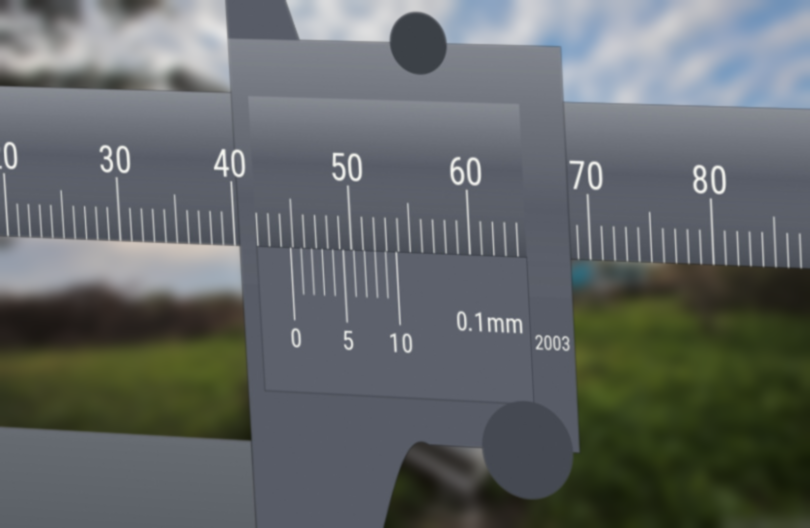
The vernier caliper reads 44.8 mm
